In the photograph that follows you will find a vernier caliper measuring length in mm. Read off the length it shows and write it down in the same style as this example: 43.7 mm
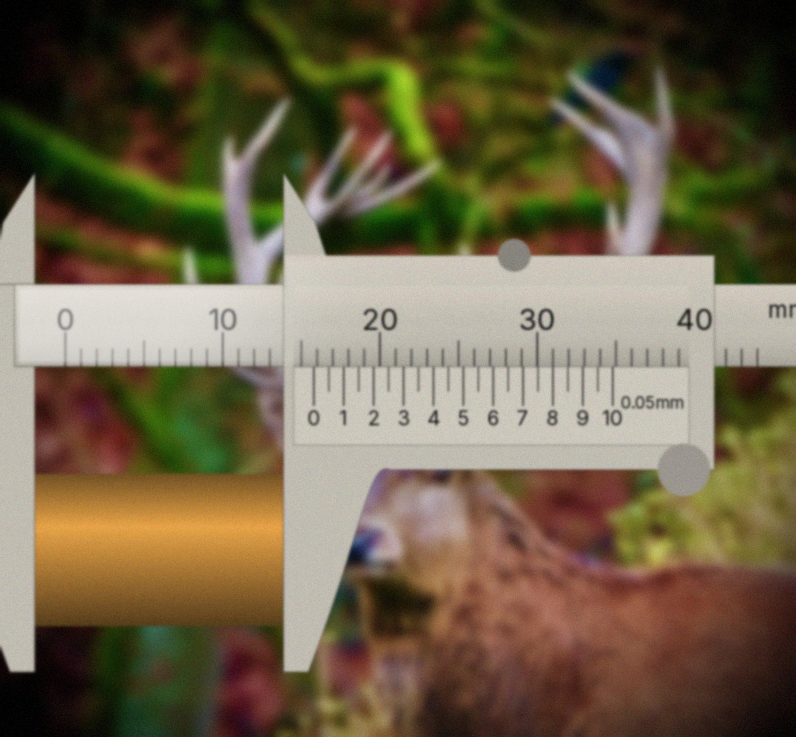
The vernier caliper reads 15.8 mm
